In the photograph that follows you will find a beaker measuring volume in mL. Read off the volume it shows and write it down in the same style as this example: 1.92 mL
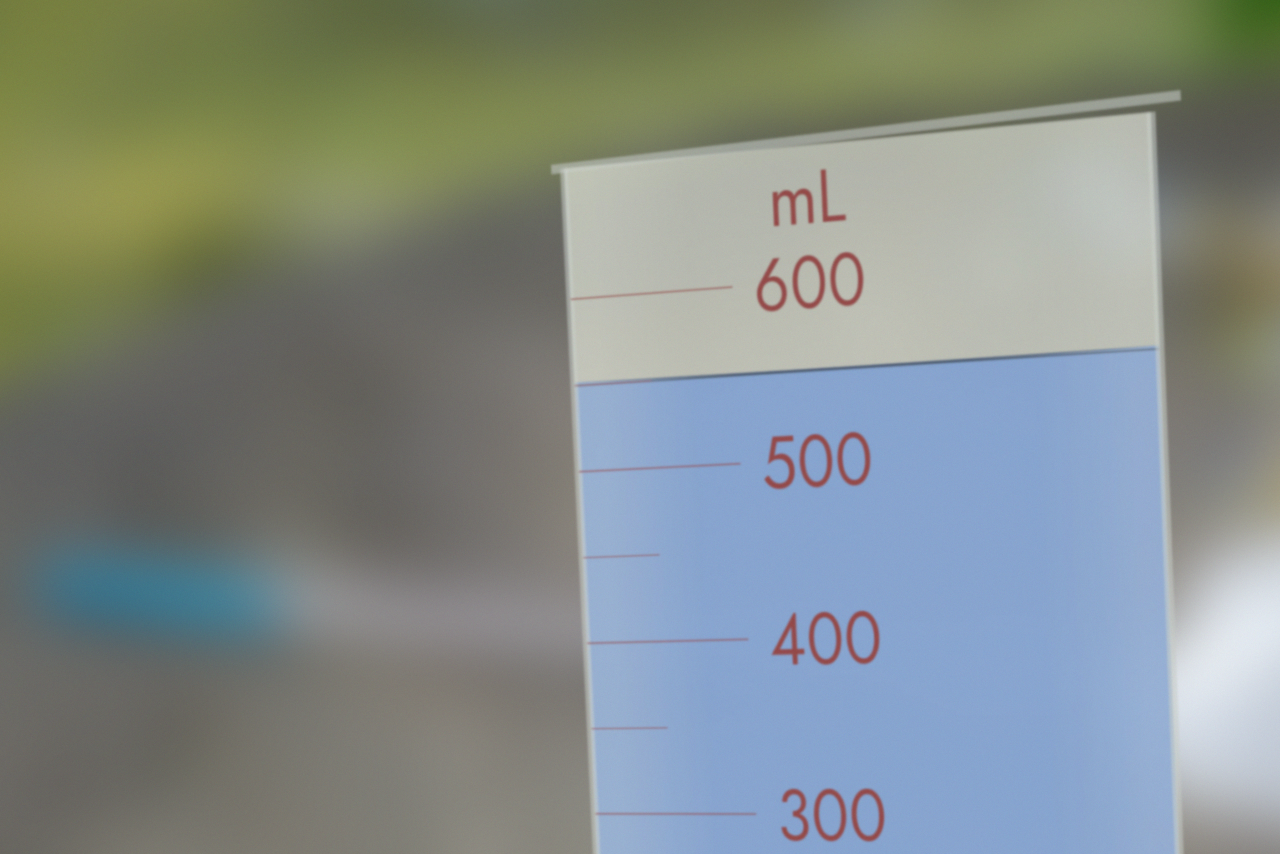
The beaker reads 550 mL
